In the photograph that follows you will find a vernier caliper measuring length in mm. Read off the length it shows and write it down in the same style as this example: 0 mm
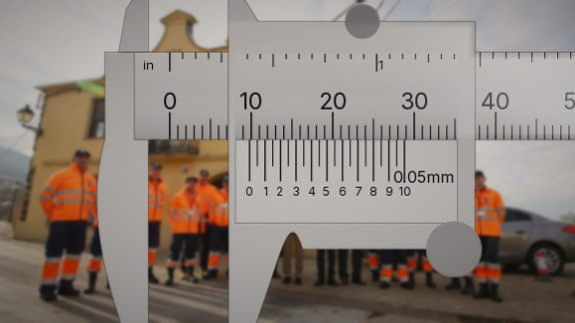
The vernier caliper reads 9.8 mm
